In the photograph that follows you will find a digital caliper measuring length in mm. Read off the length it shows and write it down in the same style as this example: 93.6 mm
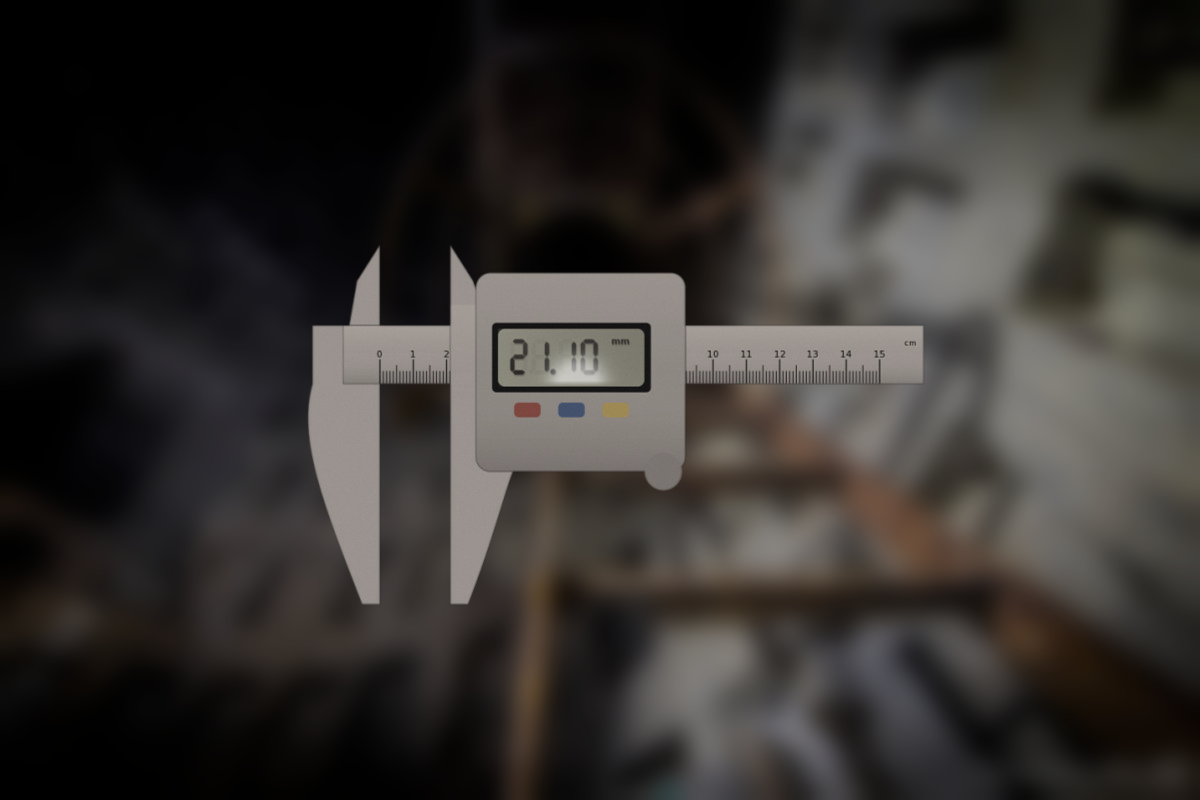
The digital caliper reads 21.10 mm
